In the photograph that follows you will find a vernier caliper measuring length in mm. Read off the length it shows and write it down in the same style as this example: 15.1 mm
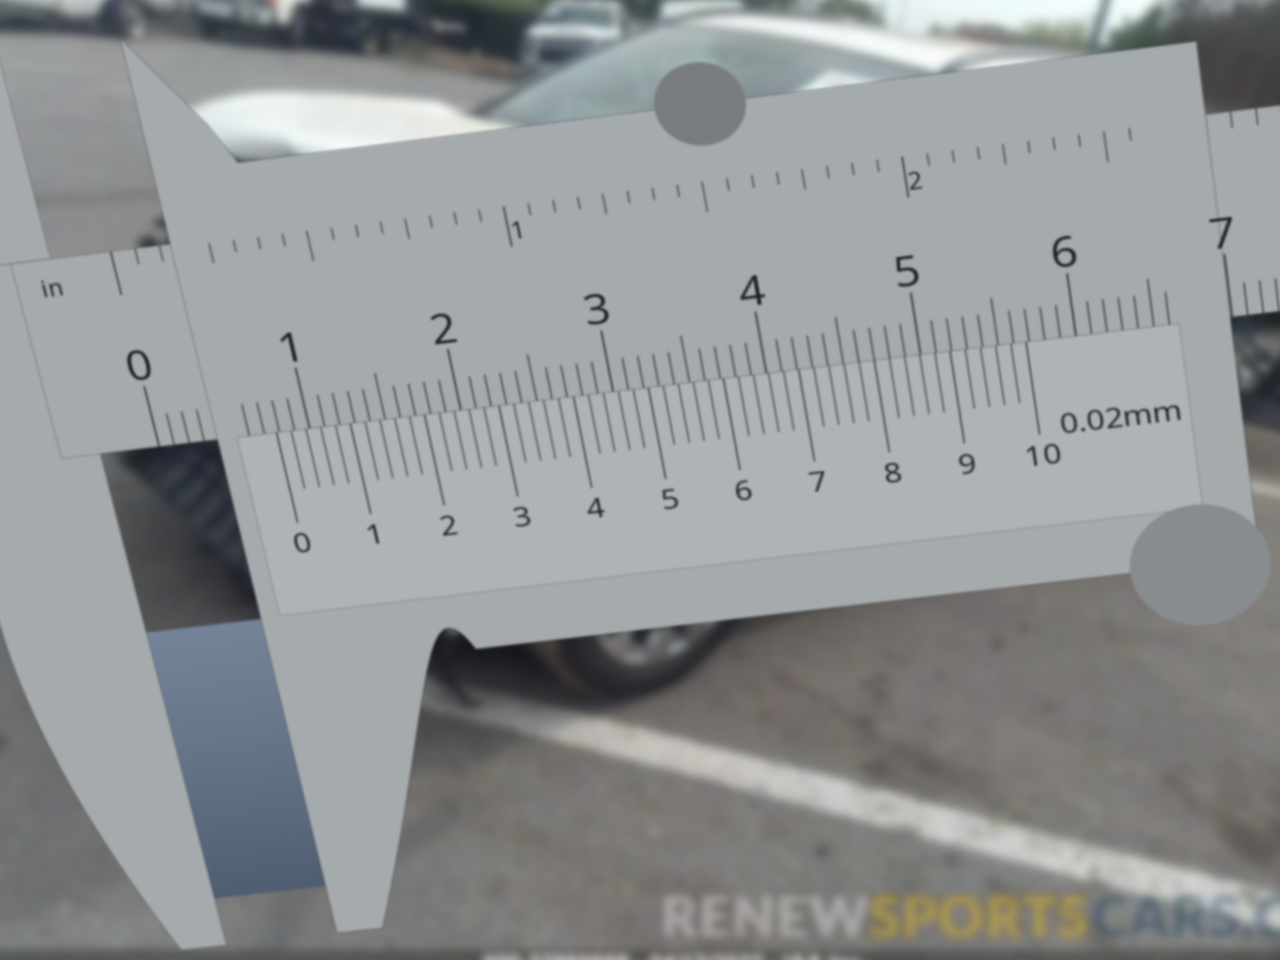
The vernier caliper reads 7.8 mm
